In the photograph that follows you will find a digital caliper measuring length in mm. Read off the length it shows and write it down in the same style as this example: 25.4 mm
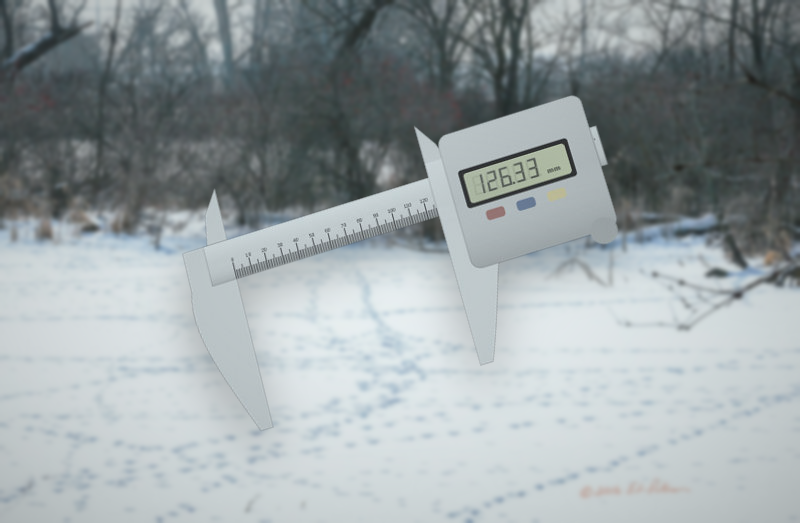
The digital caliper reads 126.33 mm
